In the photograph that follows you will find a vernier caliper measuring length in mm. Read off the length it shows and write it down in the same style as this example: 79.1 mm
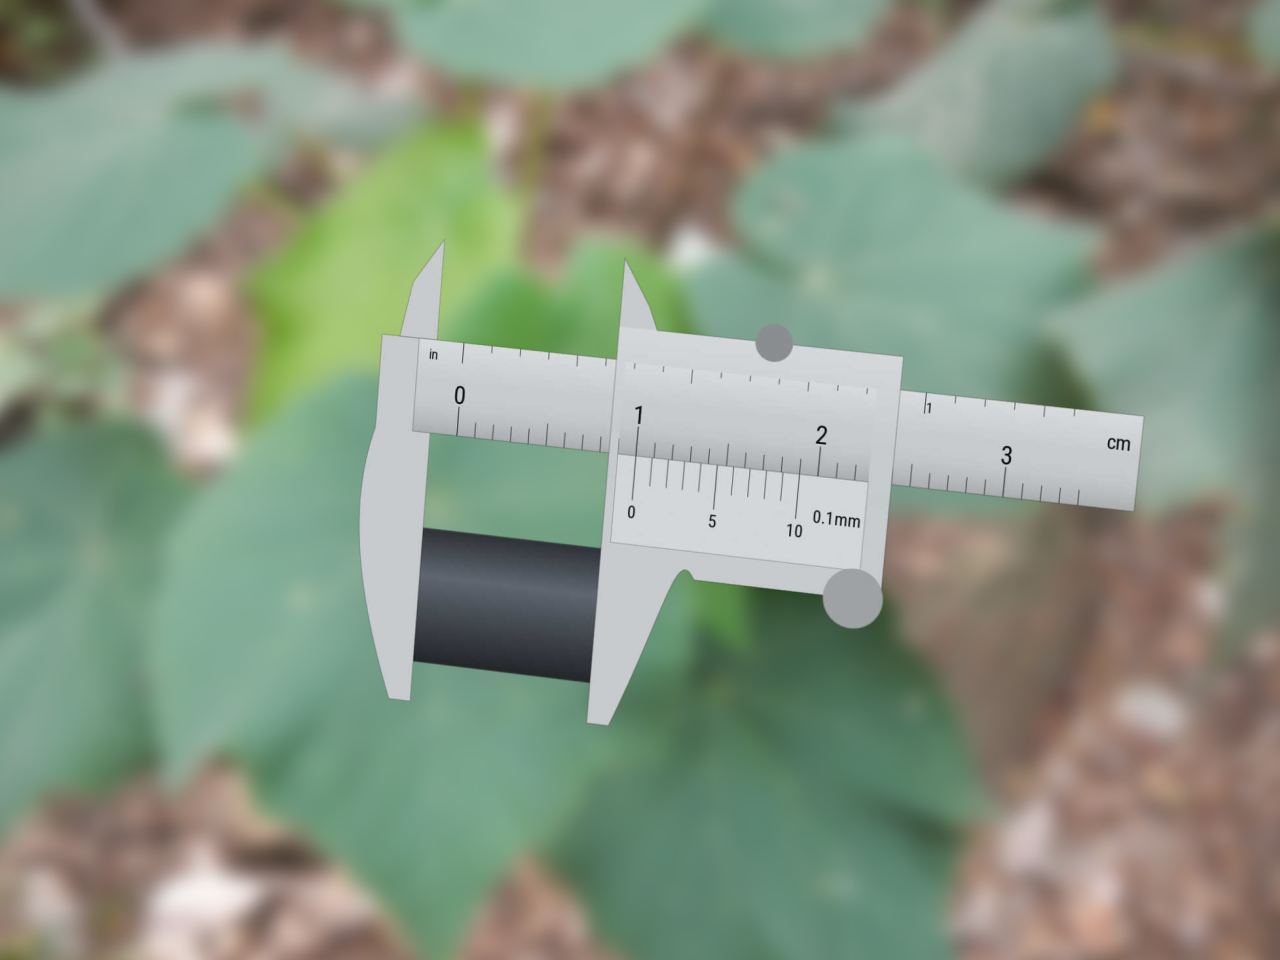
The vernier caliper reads 10.0 mm
